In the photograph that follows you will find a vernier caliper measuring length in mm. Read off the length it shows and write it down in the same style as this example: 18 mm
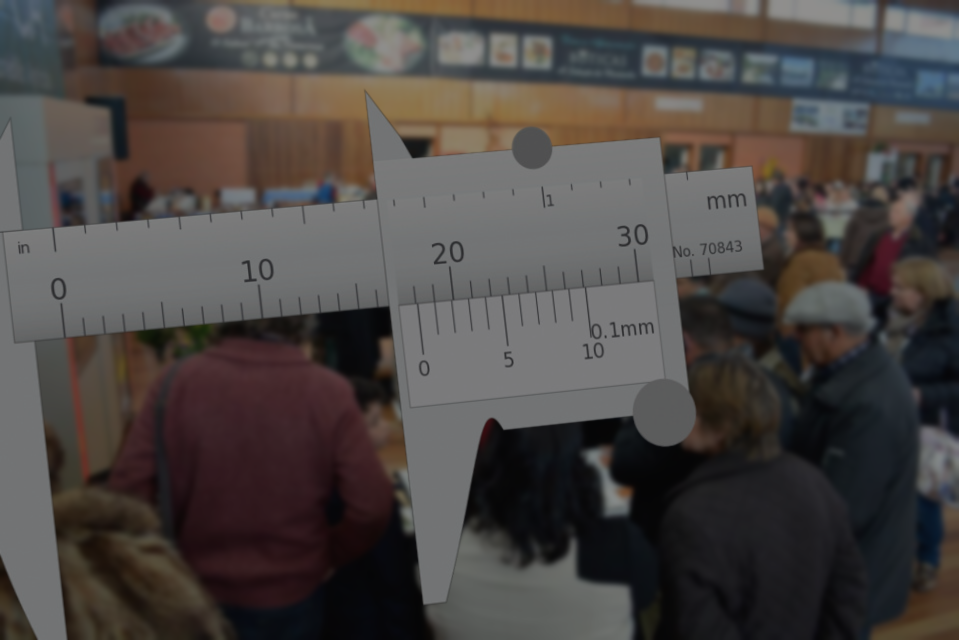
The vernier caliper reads 18.1 mm
